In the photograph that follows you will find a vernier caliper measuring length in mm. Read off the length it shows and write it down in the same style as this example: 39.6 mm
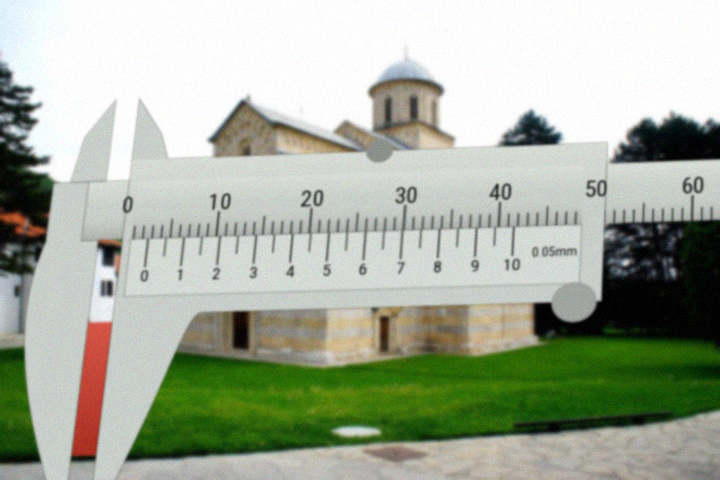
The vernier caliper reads 2.6 mm
